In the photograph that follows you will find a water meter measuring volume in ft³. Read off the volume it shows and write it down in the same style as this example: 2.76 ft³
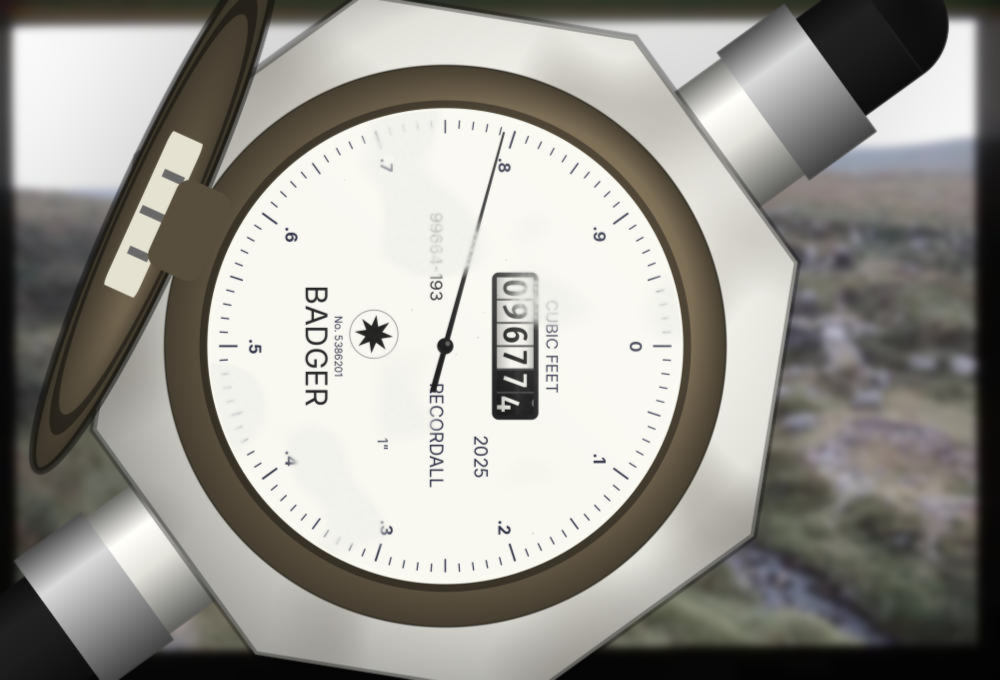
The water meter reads 96773.79 ft³
